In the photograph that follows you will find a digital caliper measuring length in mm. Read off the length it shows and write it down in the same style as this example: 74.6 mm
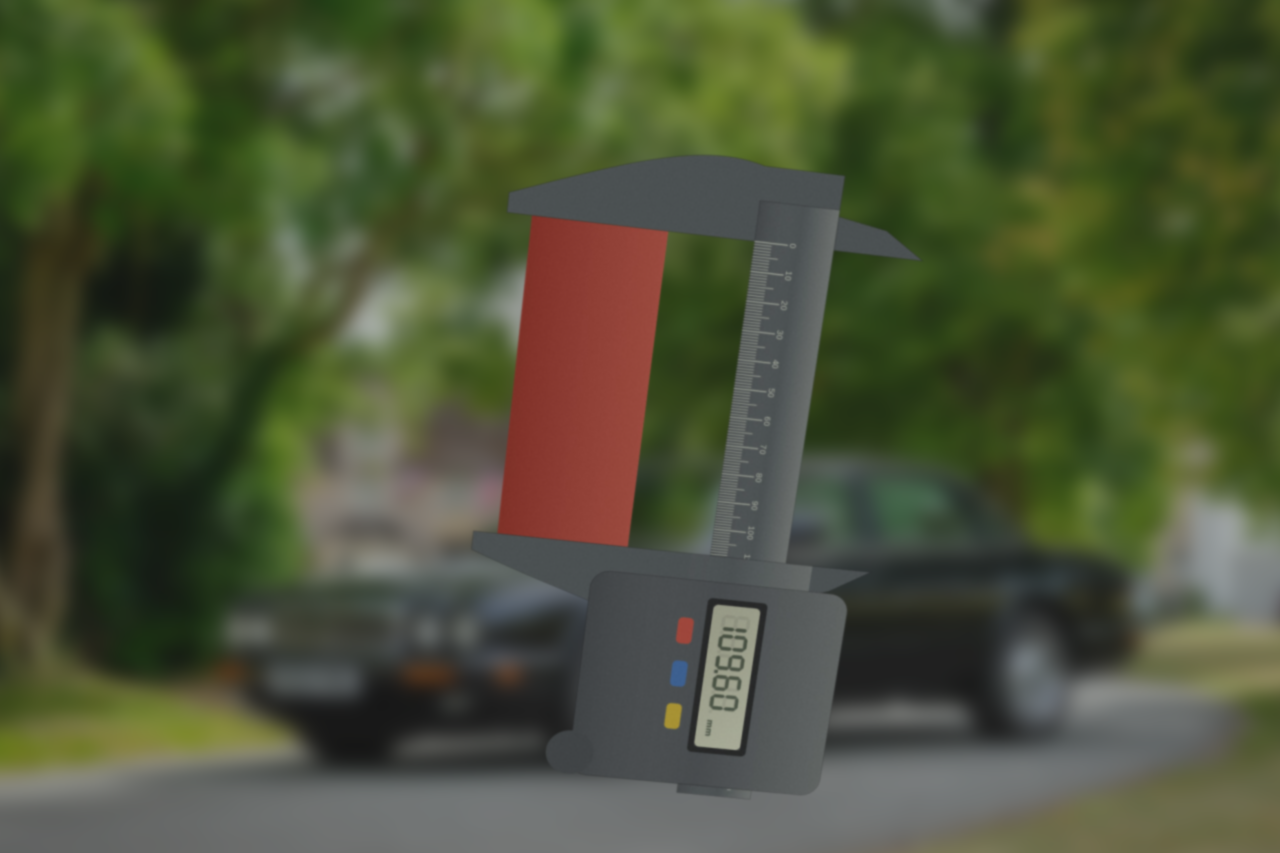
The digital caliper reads 109.60 mm
